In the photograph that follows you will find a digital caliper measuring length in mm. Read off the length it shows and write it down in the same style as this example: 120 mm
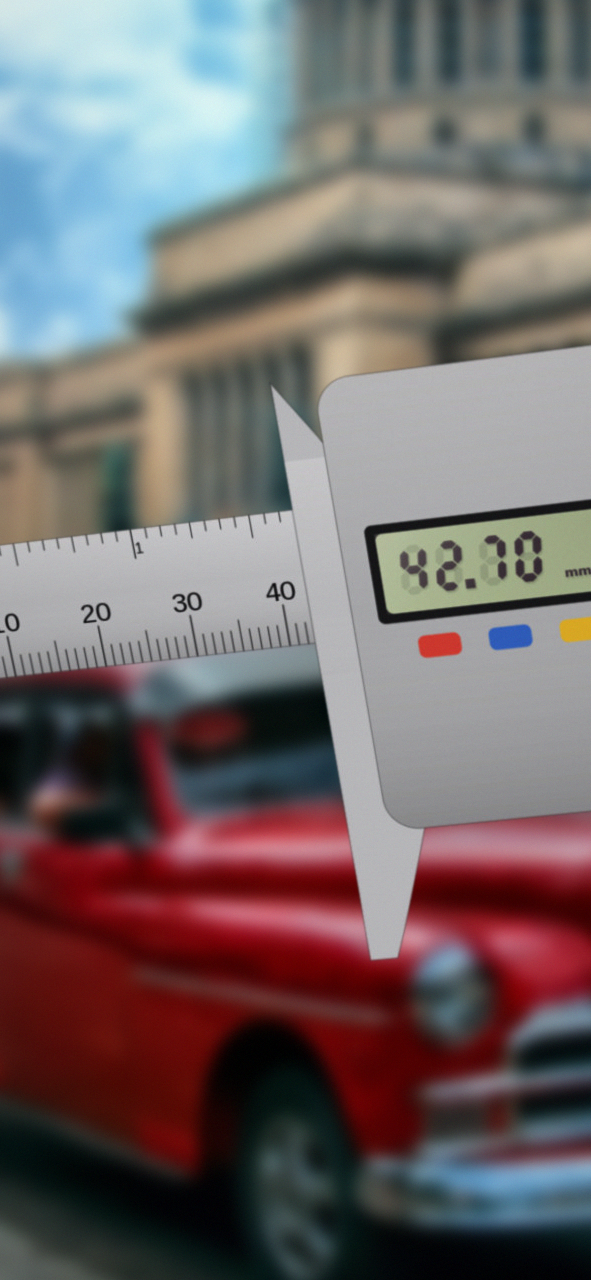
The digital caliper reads 42.70 mm
